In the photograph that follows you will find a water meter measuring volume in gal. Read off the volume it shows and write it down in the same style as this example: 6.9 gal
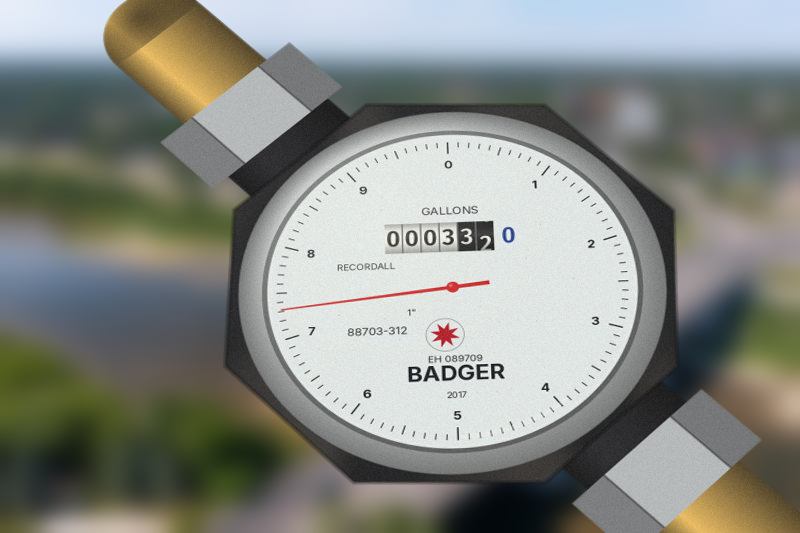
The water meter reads 3317.3 gal
